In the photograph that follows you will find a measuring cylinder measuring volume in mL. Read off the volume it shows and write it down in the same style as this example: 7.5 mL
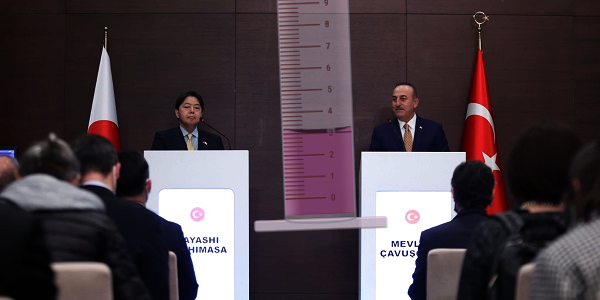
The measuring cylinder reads 3 mL
